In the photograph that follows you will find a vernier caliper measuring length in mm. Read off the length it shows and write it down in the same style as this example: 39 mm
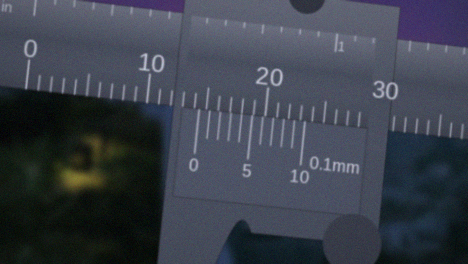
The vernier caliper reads 14.4 mm
